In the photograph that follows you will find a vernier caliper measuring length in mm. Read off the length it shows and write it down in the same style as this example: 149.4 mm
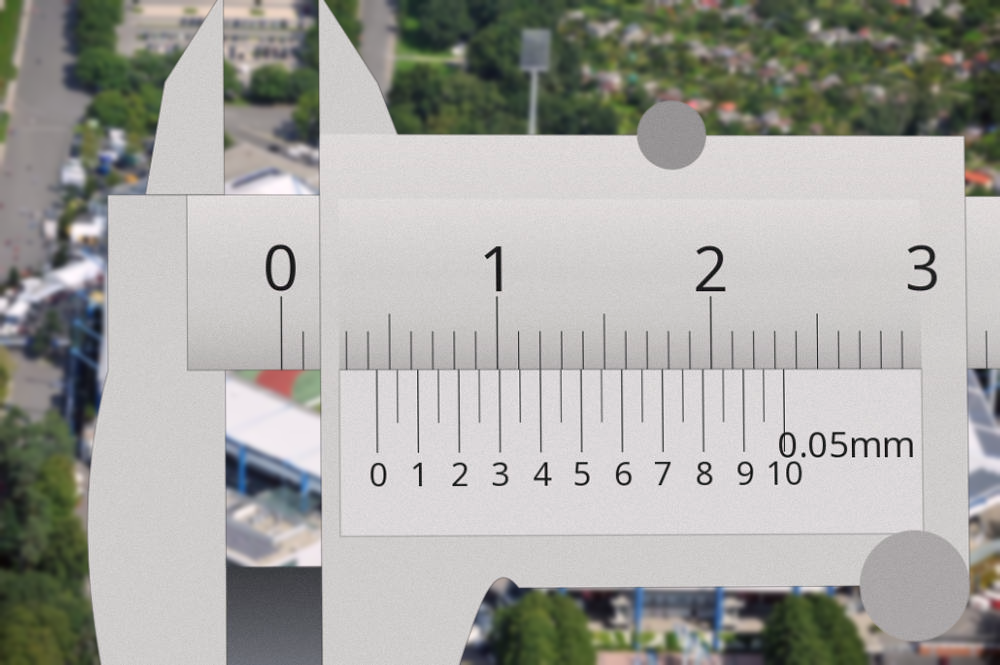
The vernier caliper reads 4.4 mm
